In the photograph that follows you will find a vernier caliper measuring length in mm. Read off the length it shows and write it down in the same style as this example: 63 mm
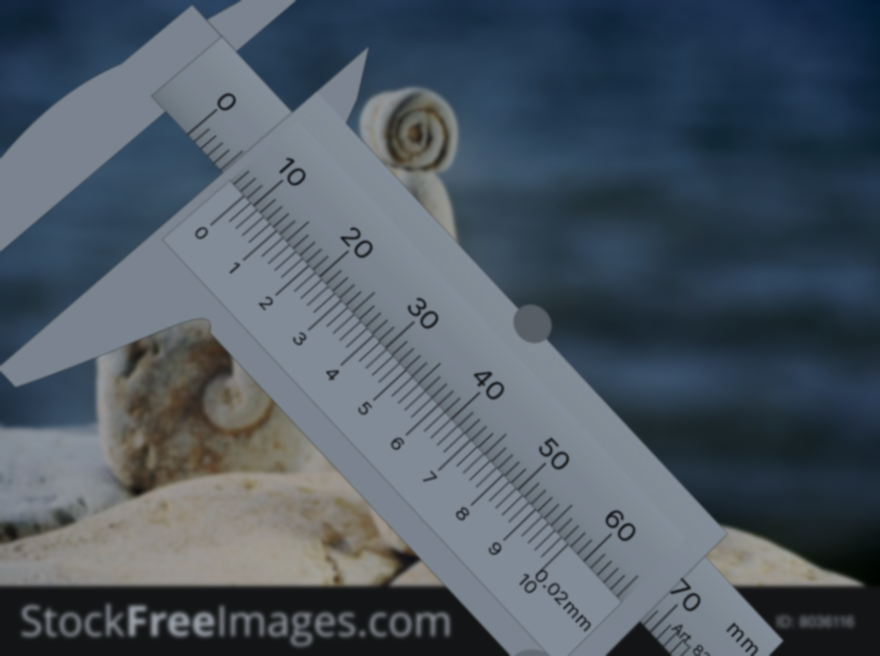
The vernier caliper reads 8.6 mm
